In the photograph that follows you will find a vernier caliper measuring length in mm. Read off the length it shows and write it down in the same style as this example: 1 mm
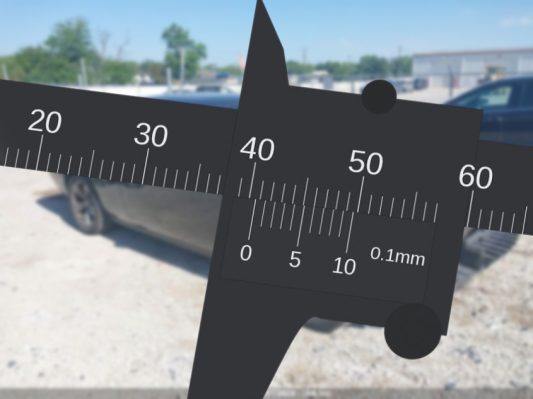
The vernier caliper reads 40.6 mm
